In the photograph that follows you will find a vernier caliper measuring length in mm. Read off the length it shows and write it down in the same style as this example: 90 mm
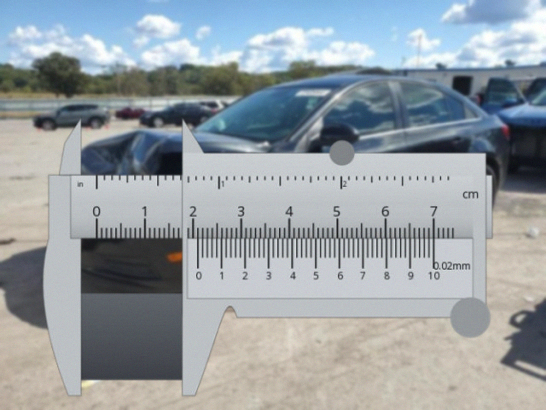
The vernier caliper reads 21.0 mm
